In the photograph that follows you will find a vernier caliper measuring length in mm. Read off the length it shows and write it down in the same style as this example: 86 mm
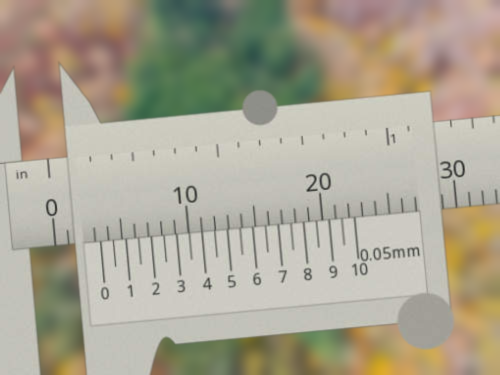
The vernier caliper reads 3.4 mm
